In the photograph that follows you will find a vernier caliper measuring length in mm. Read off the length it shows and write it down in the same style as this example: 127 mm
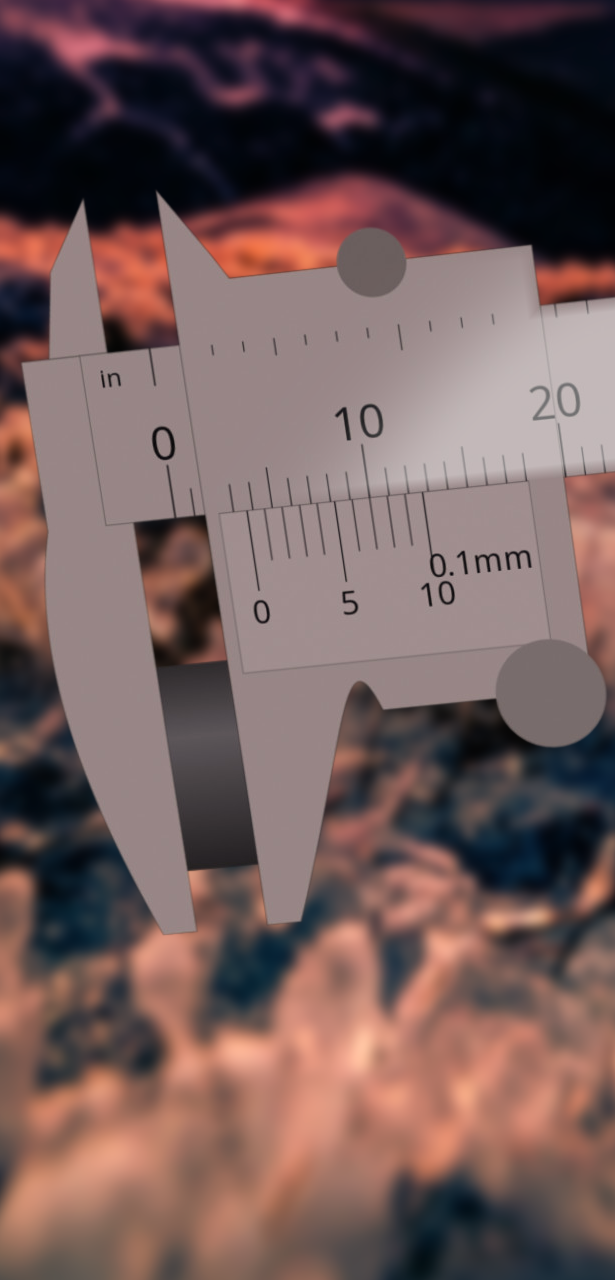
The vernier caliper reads 3.7 mm
